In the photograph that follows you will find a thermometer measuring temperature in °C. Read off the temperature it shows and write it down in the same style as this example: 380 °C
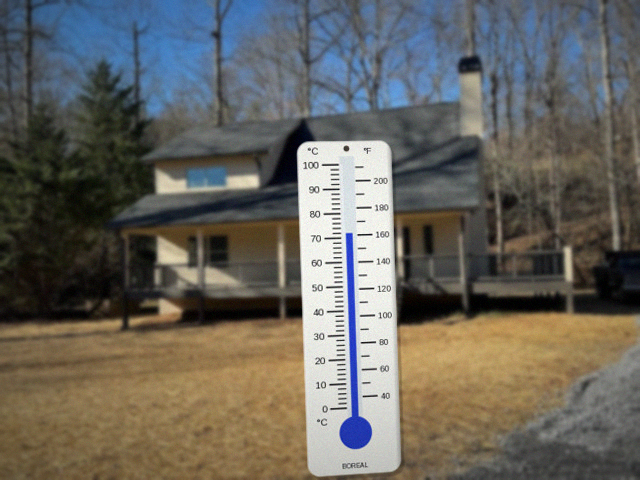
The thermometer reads 72 °C
